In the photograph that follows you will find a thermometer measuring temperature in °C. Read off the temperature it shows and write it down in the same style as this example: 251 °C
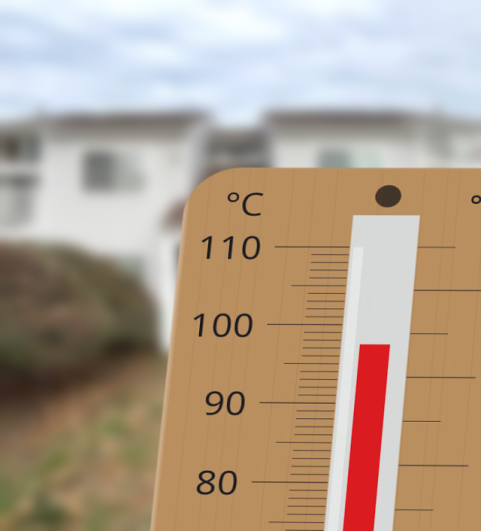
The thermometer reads 97.5 °C
